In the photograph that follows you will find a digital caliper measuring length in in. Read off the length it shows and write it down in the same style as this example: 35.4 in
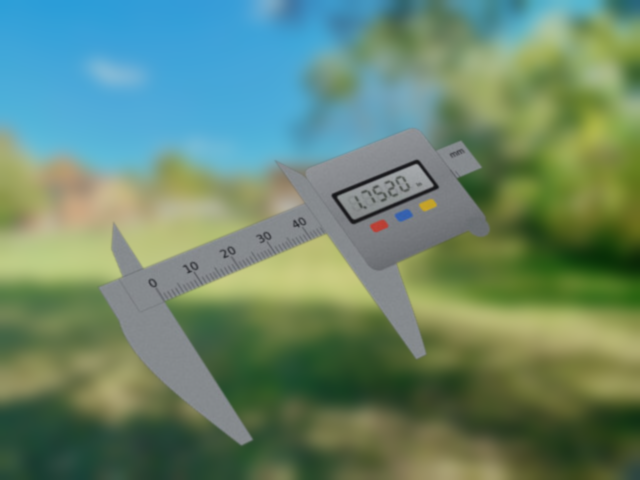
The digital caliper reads 1.7520 in
